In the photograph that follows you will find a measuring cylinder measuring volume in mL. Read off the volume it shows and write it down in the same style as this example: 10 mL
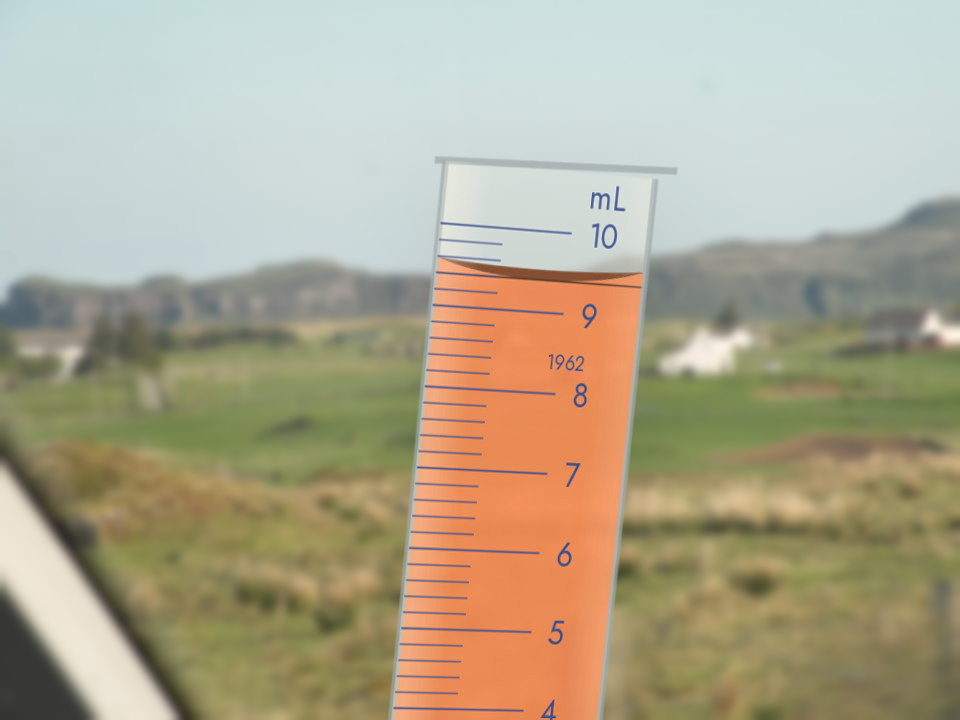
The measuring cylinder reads 9.4 mL
